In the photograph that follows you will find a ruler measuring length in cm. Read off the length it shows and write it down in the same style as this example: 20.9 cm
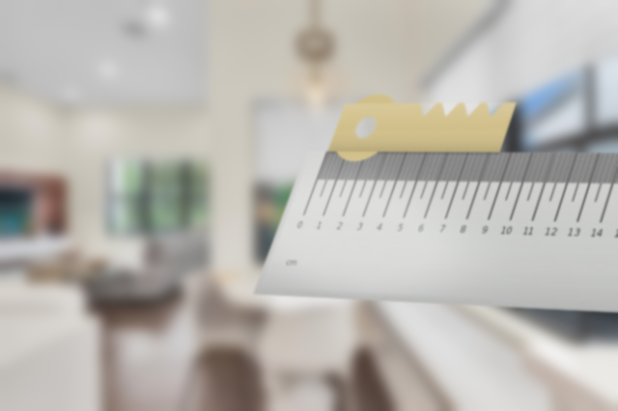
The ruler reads 8.5 cm
